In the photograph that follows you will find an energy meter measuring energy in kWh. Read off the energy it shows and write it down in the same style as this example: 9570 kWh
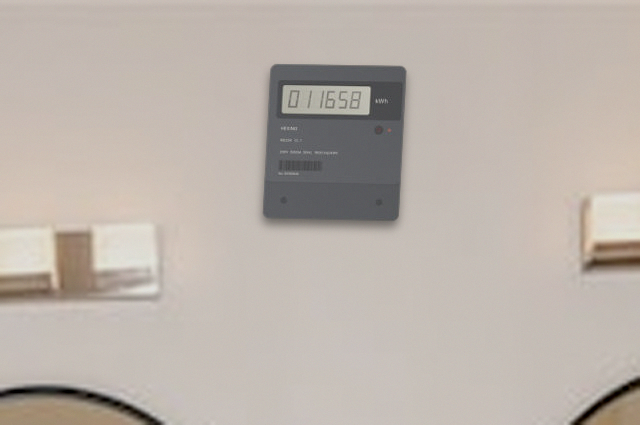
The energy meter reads 11658 kWh
